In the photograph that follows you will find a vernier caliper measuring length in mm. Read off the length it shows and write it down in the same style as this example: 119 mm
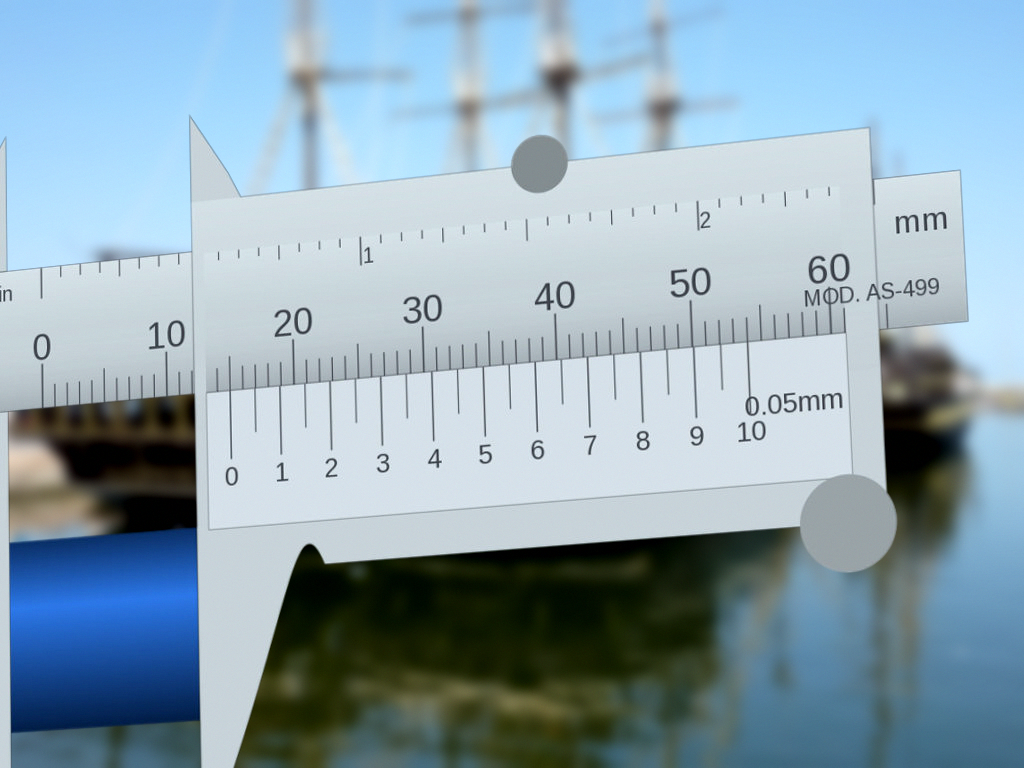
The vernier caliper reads 15.0 mm
